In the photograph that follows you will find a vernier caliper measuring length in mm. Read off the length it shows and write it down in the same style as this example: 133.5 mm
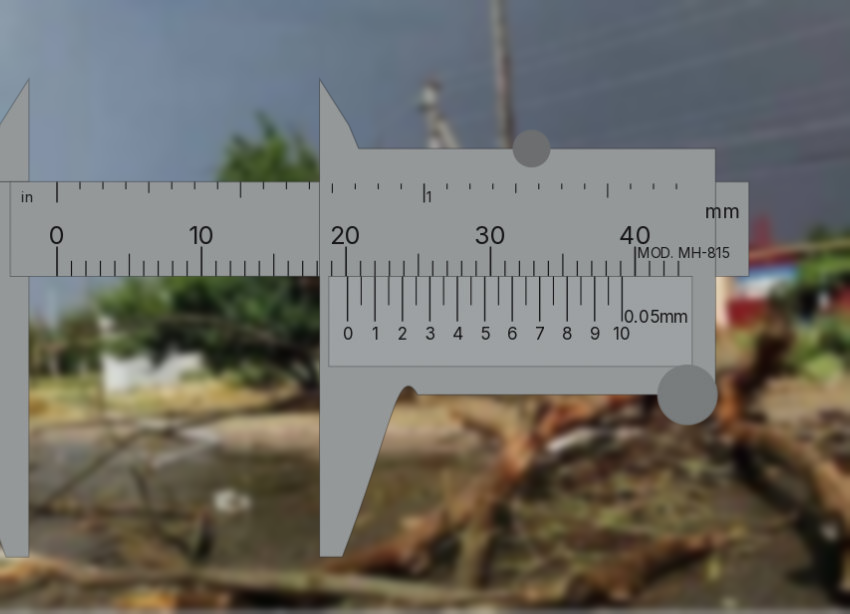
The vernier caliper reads 20.1 mm
